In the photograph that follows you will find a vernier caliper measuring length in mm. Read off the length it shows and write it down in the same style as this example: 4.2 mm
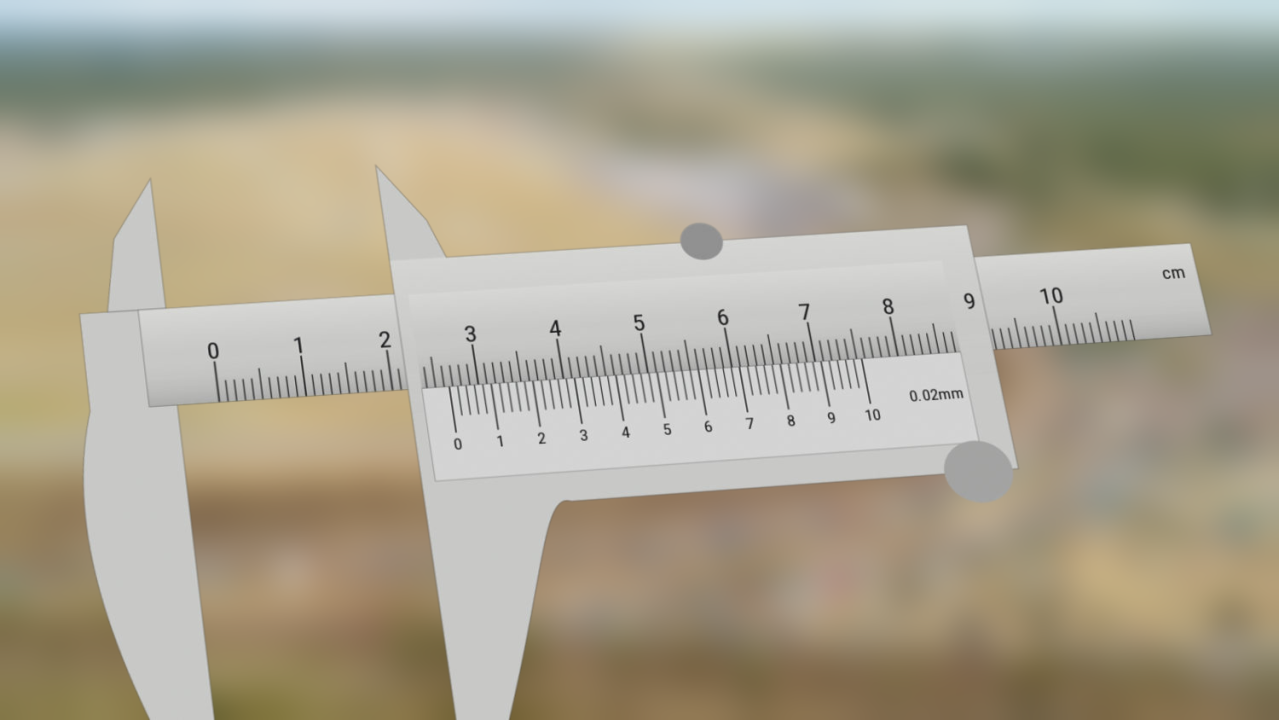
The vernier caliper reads 26.6 mm
